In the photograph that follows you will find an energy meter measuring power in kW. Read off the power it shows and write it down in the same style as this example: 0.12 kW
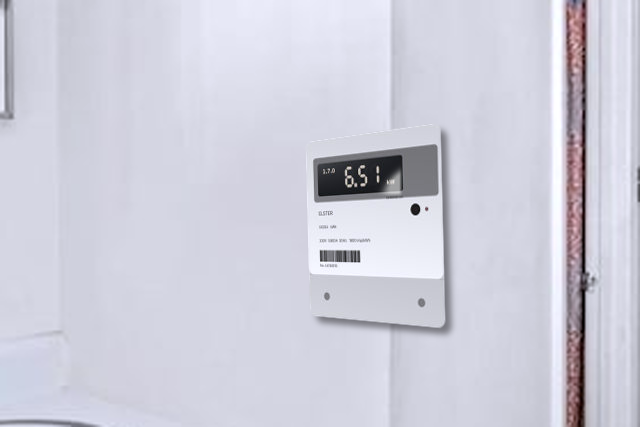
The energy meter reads 6.51 kW
